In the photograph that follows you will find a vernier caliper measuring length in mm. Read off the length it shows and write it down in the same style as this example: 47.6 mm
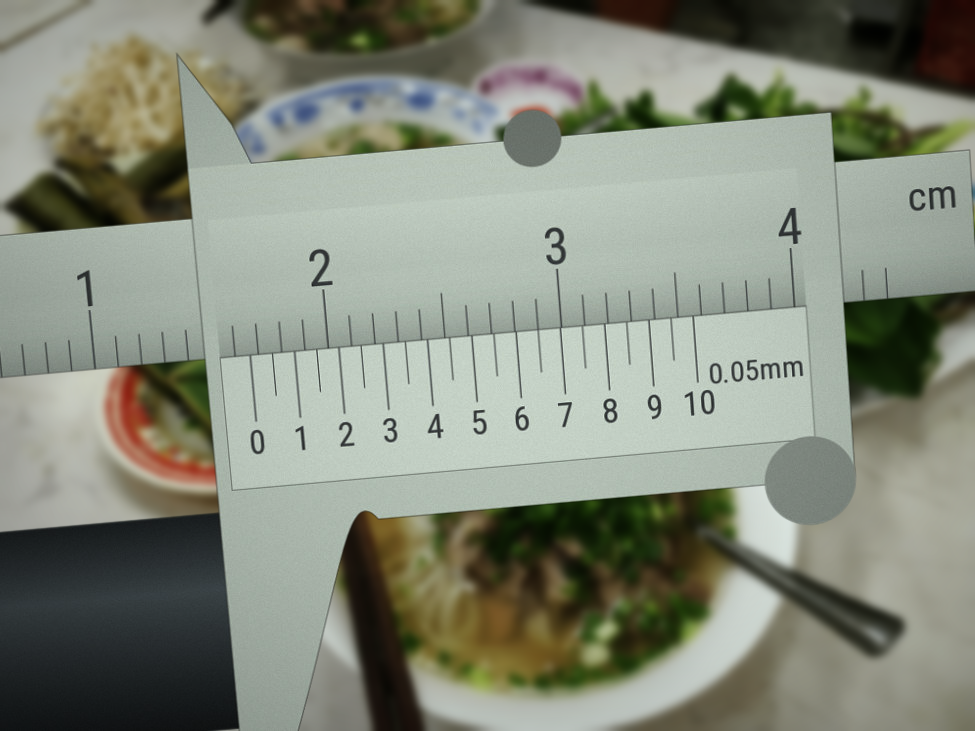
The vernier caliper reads 16.65 mm
